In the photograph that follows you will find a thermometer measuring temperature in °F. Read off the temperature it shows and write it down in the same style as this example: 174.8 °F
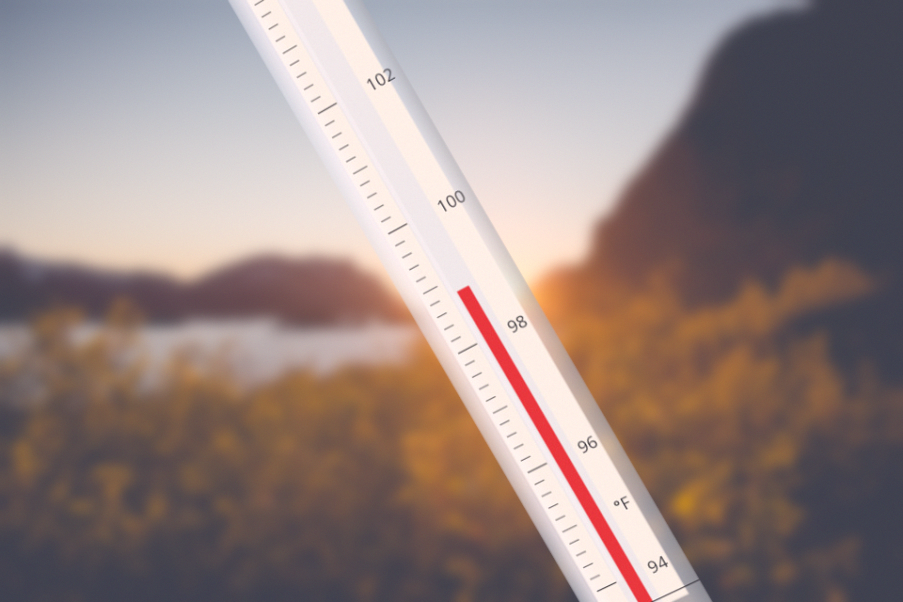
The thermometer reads 98.8 °F
